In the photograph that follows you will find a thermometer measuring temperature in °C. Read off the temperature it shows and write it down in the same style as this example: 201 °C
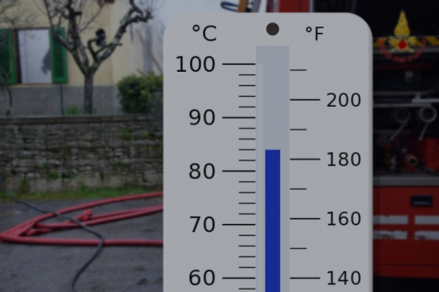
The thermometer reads 84 °C
